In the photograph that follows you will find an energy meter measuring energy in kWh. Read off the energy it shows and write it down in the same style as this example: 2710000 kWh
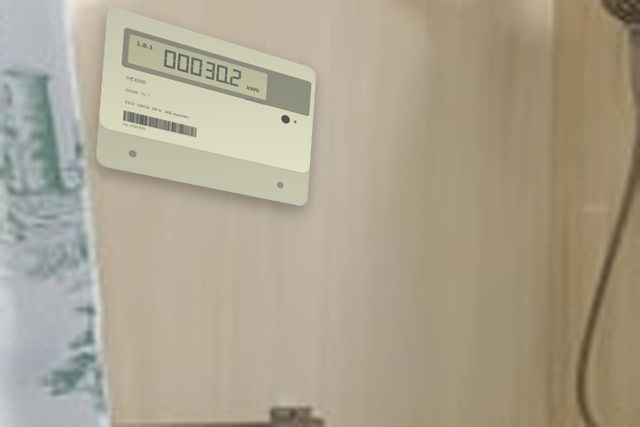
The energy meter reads 30.2 kWh
